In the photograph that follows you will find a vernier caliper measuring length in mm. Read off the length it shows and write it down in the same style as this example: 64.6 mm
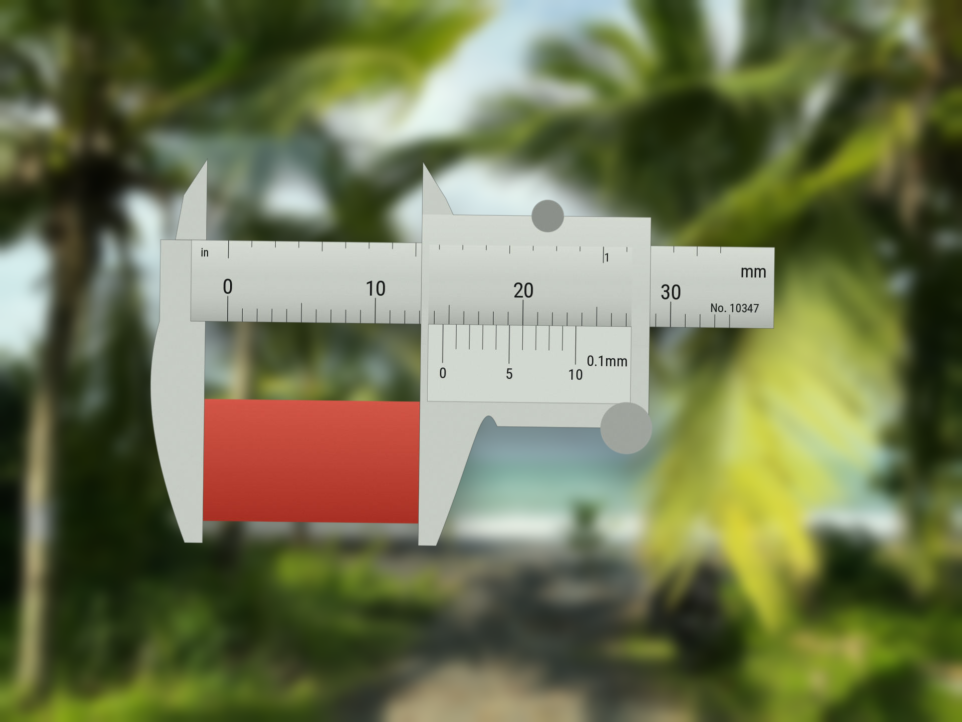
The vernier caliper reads 14.6 mm
